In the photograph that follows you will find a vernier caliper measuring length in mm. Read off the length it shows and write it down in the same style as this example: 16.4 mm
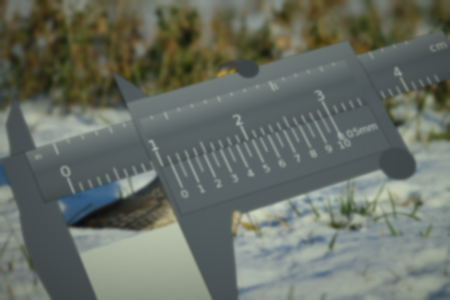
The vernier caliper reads 11.0 mm
